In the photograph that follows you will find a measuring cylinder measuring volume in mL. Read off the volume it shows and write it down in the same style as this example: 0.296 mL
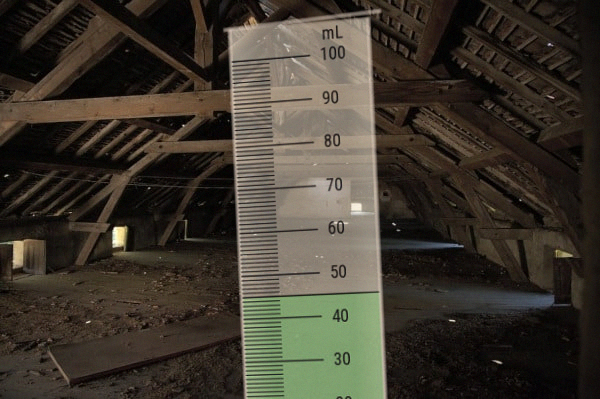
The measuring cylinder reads 45 mL
